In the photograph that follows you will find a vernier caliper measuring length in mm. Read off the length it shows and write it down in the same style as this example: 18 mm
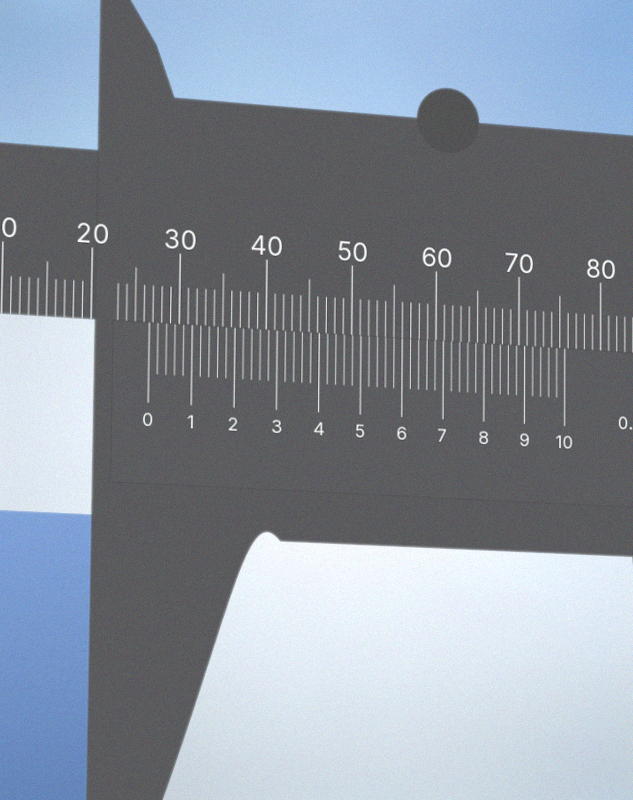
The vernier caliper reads 26.6 mm
